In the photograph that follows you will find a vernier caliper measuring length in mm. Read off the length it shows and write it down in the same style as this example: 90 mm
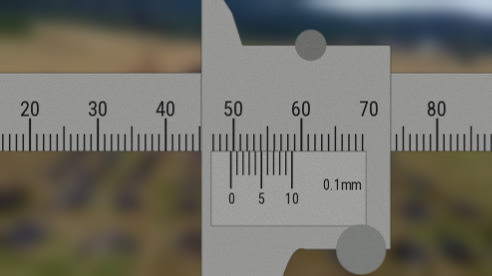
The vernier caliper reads 49.6 mm
